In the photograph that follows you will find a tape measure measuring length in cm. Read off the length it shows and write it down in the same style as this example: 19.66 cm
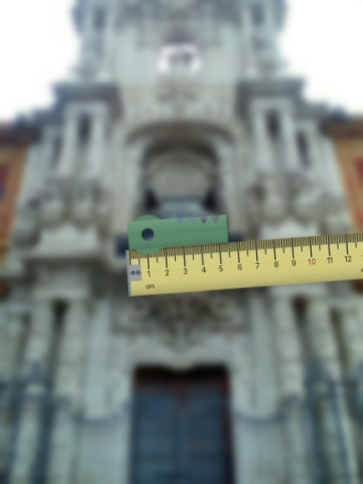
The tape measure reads 5.5 cm
